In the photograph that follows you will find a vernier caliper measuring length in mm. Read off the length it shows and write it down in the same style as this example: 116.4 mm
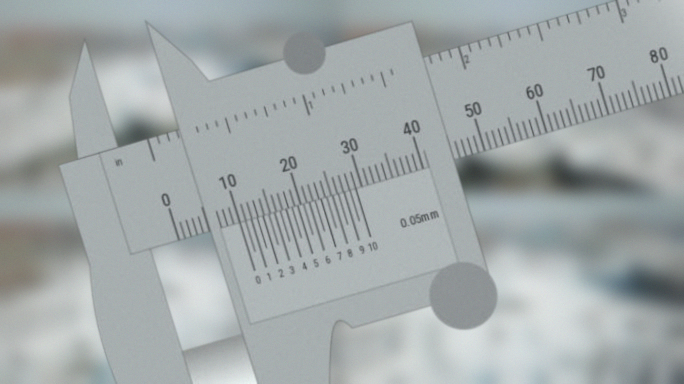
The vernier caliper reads 10.0 mm
